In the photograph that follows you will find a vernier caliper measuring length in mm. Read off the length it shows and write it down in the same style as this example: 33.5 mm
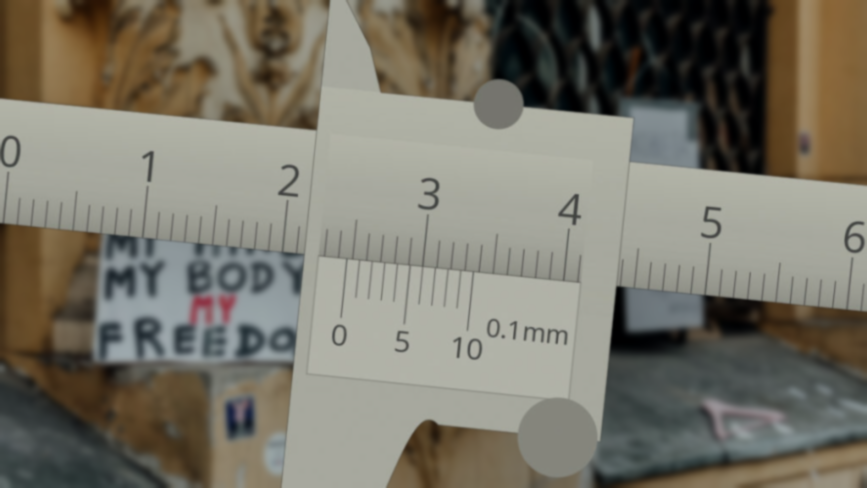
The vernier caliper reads 24.6 mm
